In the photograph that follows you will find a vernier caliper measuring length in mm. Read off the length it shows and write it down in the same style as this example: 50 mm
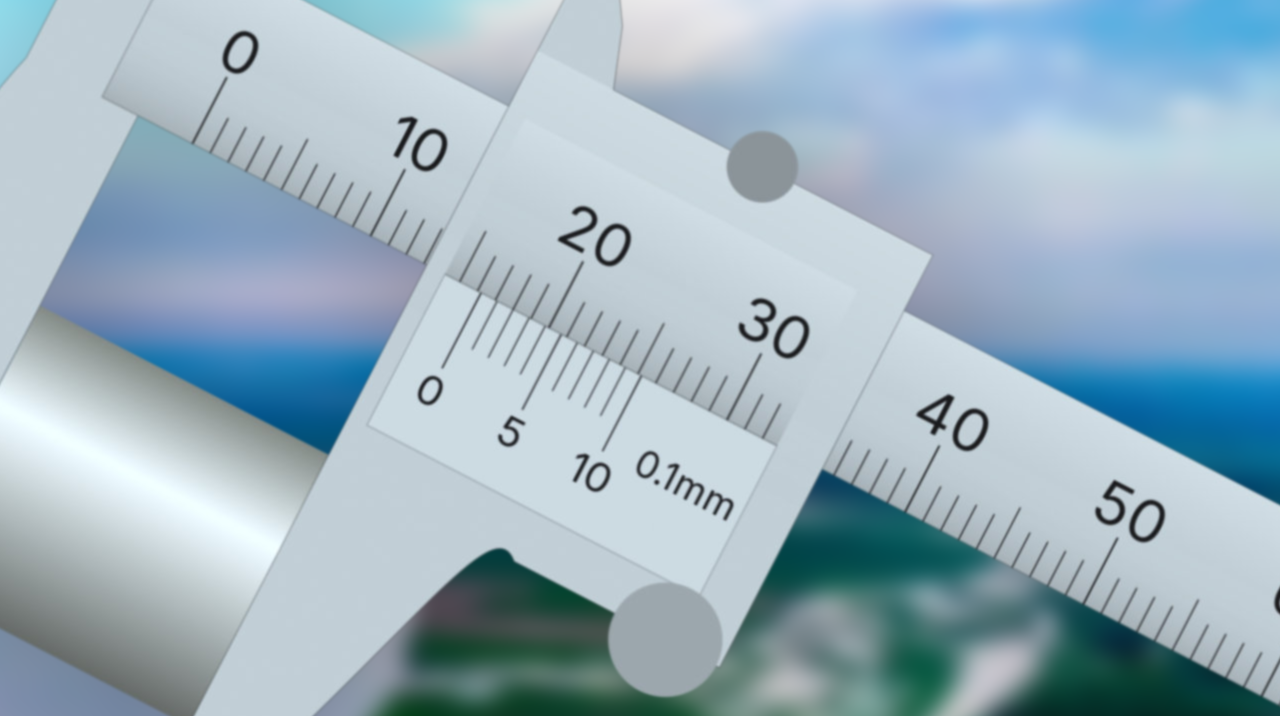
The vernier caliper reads 16.2 mm
